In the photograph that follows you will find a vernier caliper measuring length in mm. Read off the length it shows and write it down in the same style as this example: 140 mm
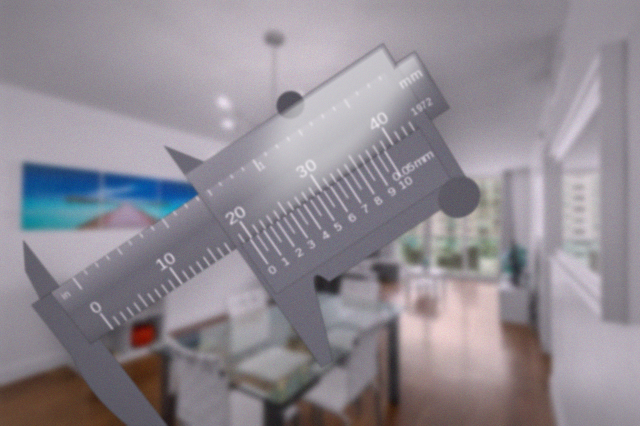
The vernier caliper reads 19.8 mm
